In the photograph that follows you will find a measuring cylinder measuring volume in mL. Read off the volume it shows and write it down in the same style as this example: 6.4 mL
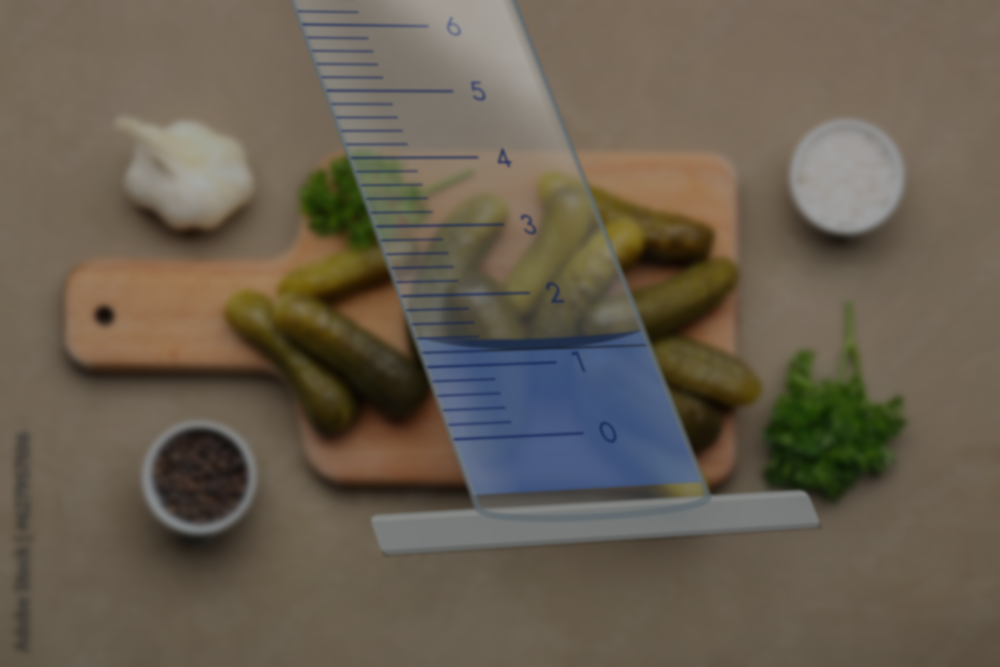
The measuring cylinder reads 1.2 mL
